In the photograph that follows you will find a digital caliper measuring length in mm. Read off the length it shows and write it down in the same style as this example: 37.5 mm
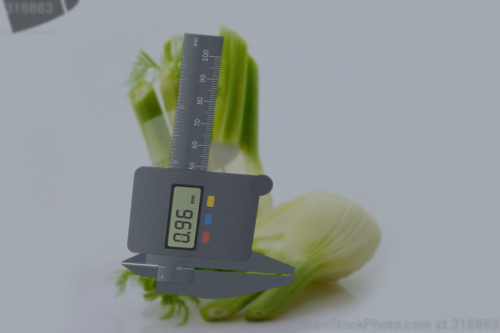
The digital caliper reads 0.96 mm
